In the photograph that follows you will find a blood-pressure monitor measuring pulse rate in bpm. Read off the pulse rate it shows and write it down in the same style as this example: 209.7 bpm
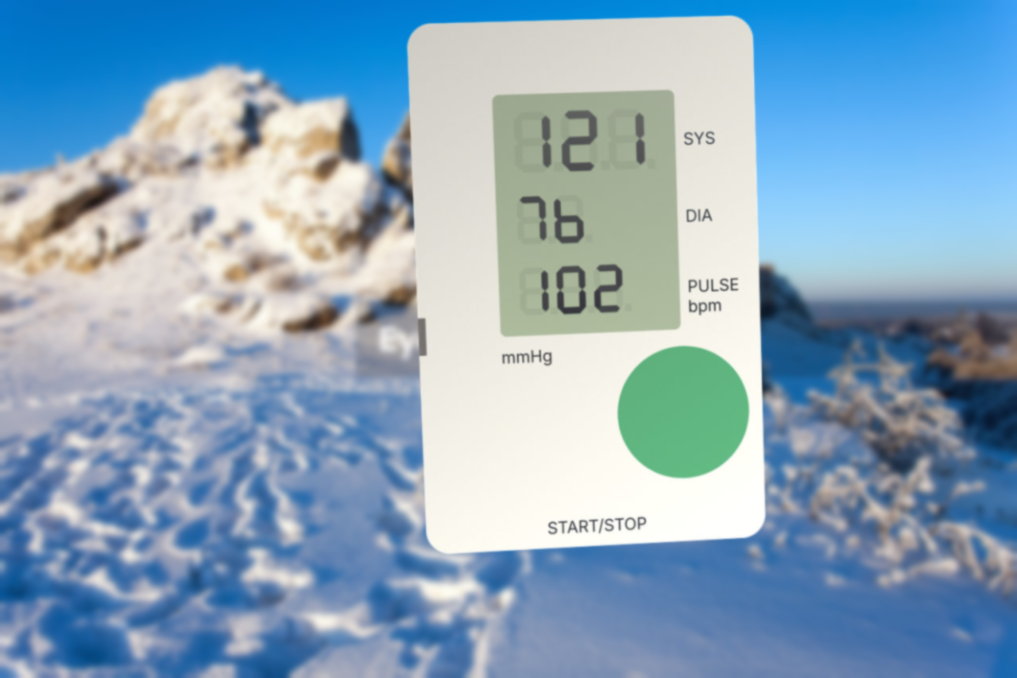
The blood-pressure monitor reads 102 bpm
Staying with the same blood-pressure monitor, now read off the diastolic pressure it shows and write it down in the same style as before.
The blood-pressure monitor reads 76 mmHg
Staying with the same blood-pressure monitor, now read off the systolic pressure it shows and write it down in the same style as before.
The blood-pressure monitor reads 121 mmHg
